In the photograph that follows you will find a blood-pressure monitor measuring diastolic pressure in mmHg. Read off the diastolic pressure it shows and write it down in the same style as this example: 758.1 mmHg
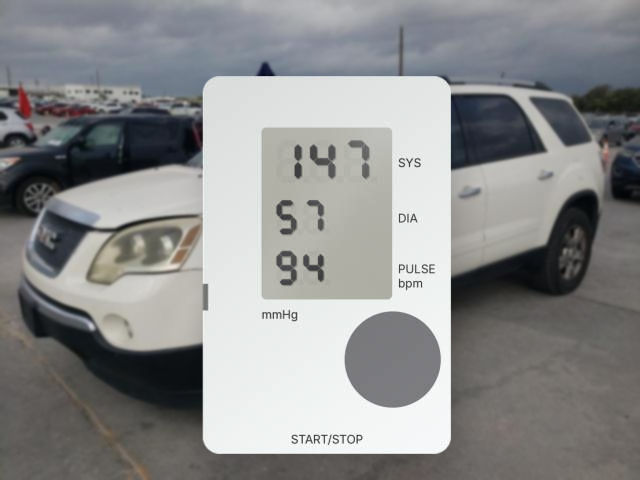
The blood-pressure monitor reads 57 mmHg
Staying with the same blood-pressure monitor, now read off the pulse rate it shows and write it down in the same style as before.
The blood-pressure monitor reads 94 bpm
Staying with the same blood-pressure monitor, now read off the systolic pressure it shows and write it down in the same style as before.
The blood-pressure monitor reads 147 mmHg
